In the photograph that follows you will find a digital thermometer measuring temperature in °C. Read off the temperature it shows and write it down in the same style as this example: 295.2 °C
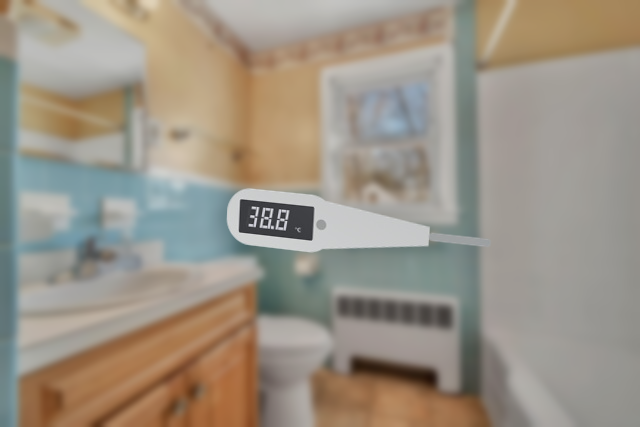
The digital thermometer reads 38.8 °C
